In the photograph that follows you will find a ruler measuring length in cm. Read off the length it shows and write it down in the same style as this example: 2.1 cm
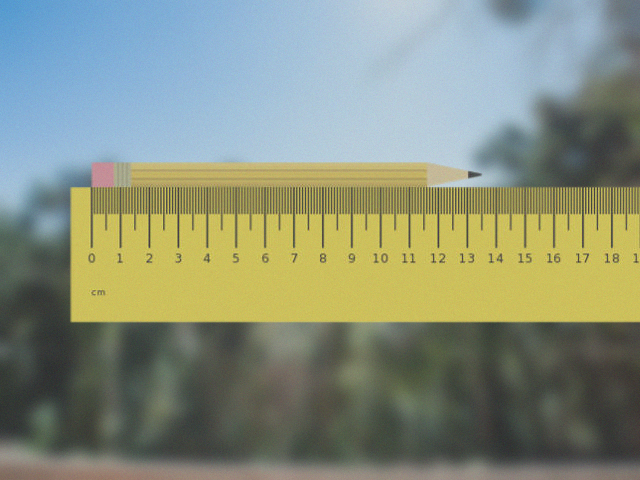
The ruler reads 13.5 cm
